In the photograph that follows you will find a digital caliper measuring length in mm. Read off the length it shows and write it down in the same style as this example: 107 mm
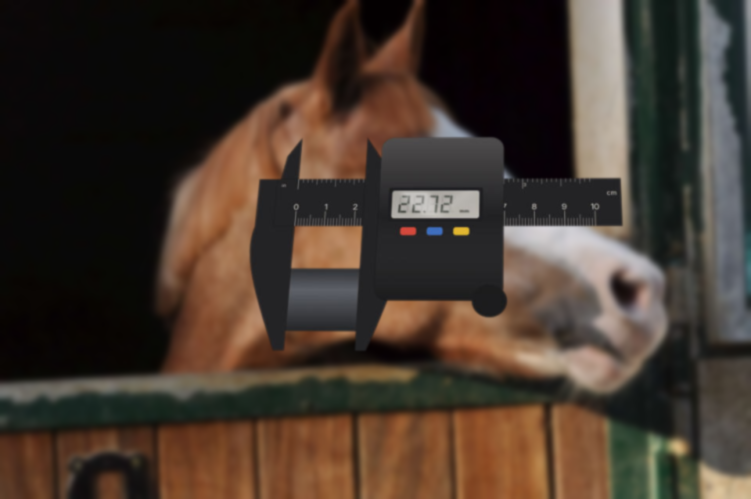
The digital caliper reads 22.72 mm
